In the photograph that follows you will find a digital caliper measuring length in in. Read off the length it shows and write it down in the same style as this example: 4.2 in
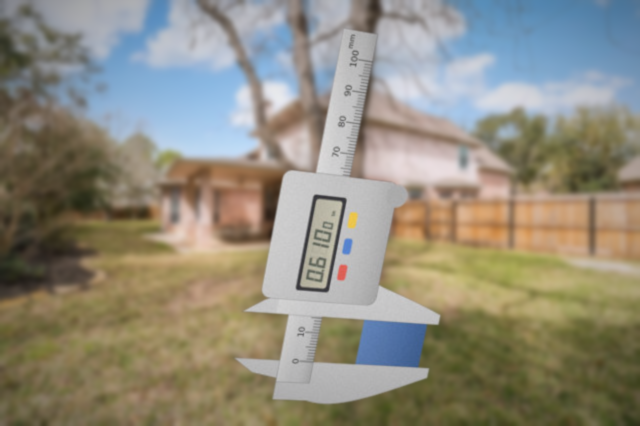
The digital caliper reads 0.6100 in
